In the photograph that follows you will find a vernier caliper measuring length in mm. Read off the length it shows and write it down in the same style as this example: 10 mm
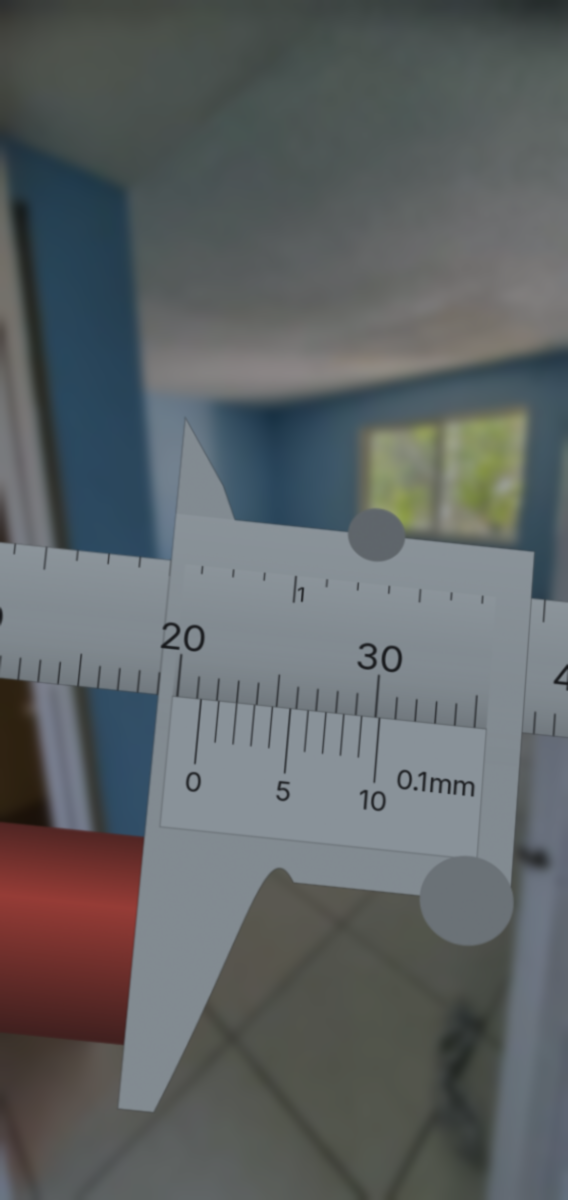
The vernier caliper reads 21.2 mm
